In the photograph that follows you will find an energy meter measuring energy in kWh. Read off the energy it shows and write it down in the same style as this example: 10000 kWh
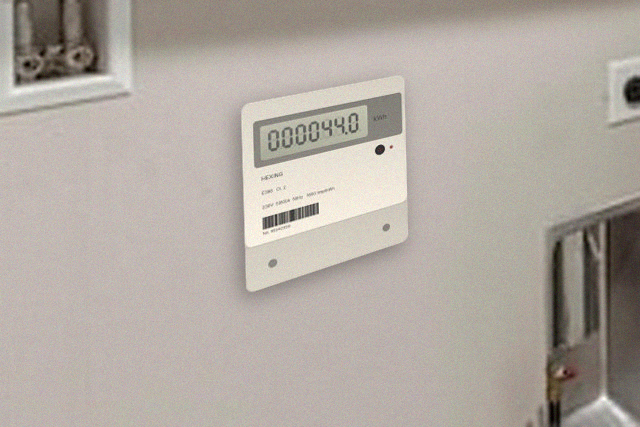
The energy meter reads 44.0 kWh
